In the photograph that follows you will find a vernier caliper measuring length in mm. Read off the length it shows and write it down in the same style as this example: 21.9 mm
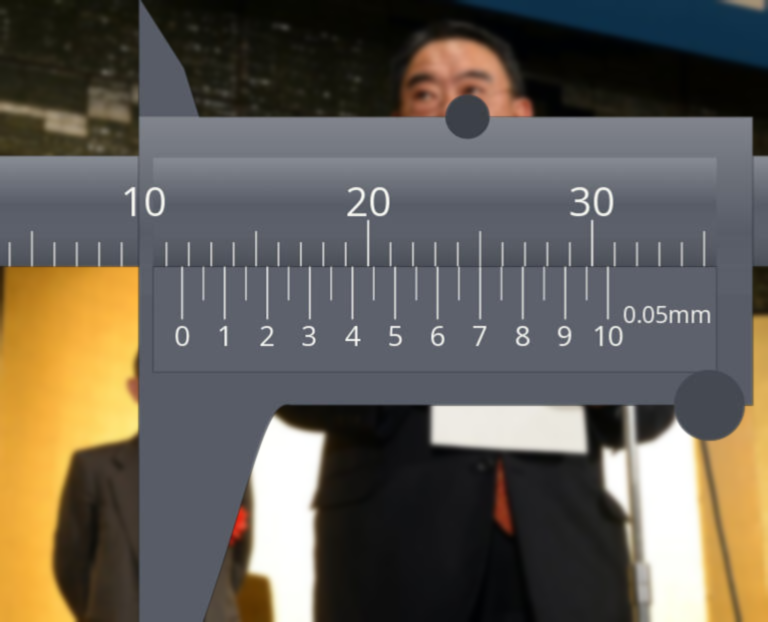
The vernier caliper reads 11.7 mm
